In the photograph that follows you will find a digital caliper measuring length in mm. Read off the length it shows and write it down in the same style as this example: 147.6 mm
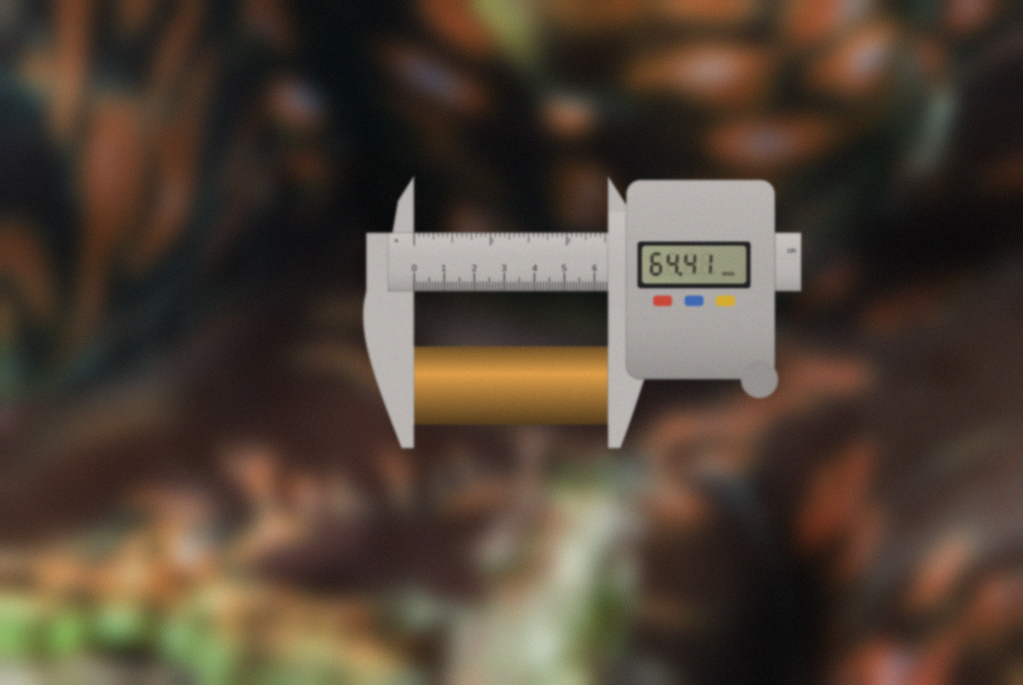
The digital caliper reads 64.41 mm
